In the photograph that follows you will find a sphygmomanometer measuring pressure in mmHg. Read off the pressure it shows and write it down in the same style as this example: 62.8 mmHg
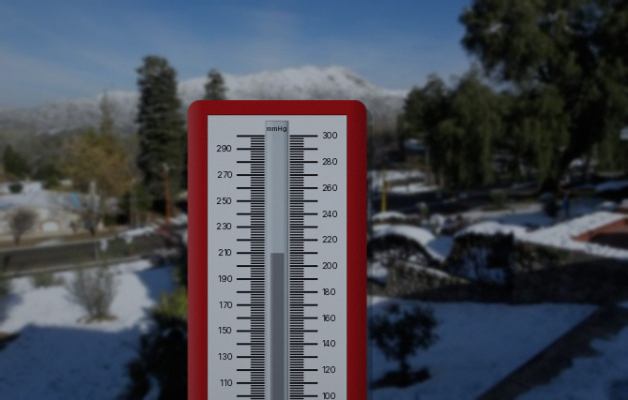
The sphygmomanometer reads 210 mmHg
